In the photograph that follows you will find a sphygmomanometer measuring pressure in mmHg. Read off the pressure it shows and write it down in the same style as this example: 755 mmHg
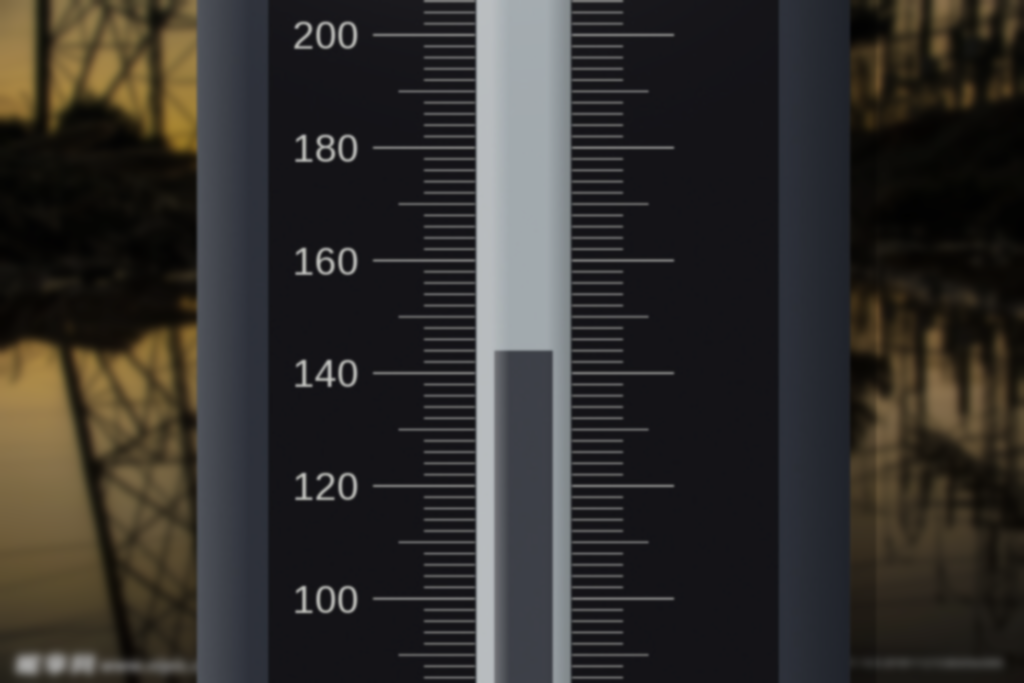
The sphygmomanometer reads 144 mmHg
